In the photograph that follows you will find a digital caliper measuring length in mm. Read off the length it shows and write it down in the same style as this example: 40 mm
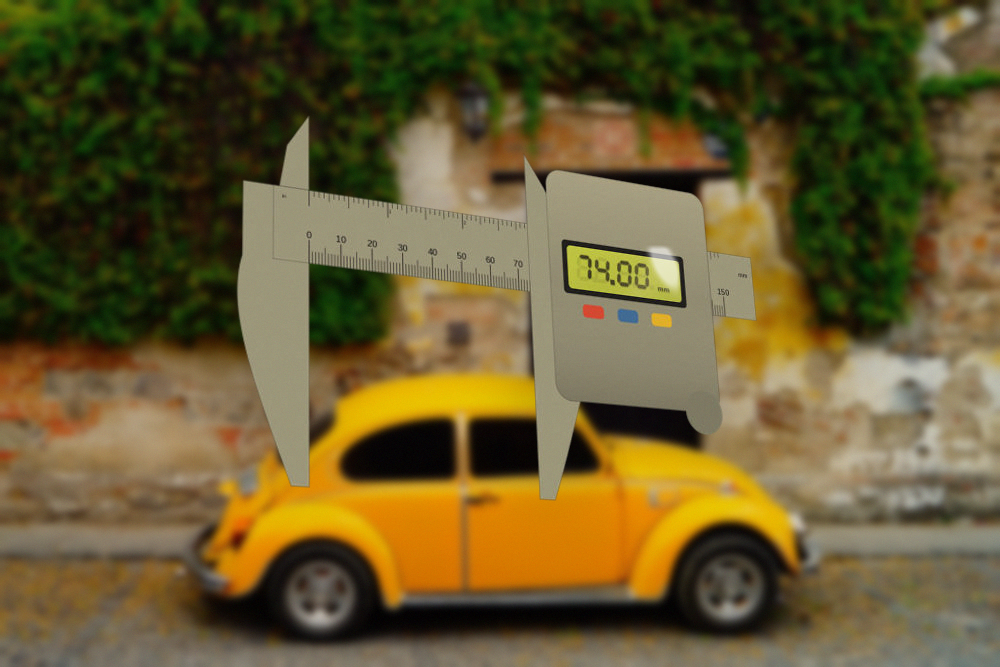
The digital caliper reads 74.00 mm
